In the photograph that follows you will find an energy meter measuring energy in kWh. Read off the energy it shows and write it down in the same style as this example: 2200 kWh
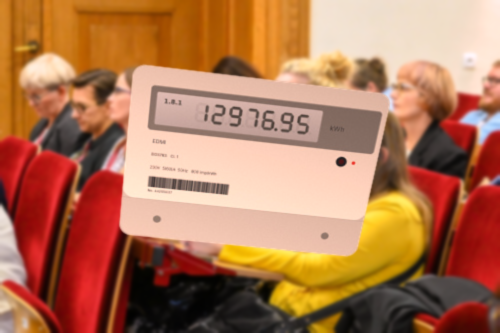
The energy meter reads 12976.95 kWh
